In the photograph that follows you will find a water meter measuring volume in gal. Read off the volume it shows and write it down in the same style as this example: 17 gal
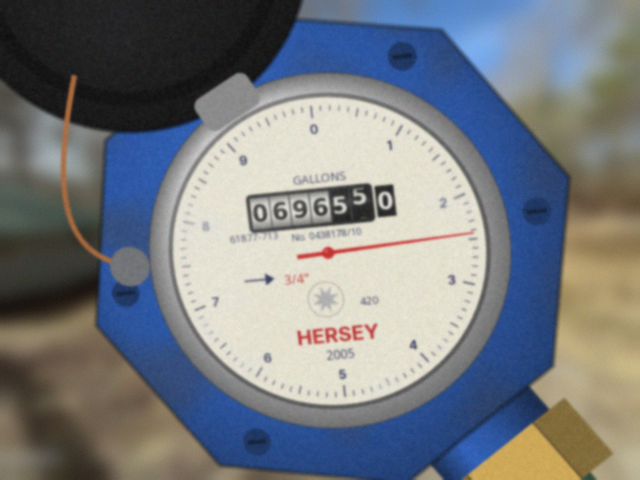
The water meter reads 696552.4 gal
